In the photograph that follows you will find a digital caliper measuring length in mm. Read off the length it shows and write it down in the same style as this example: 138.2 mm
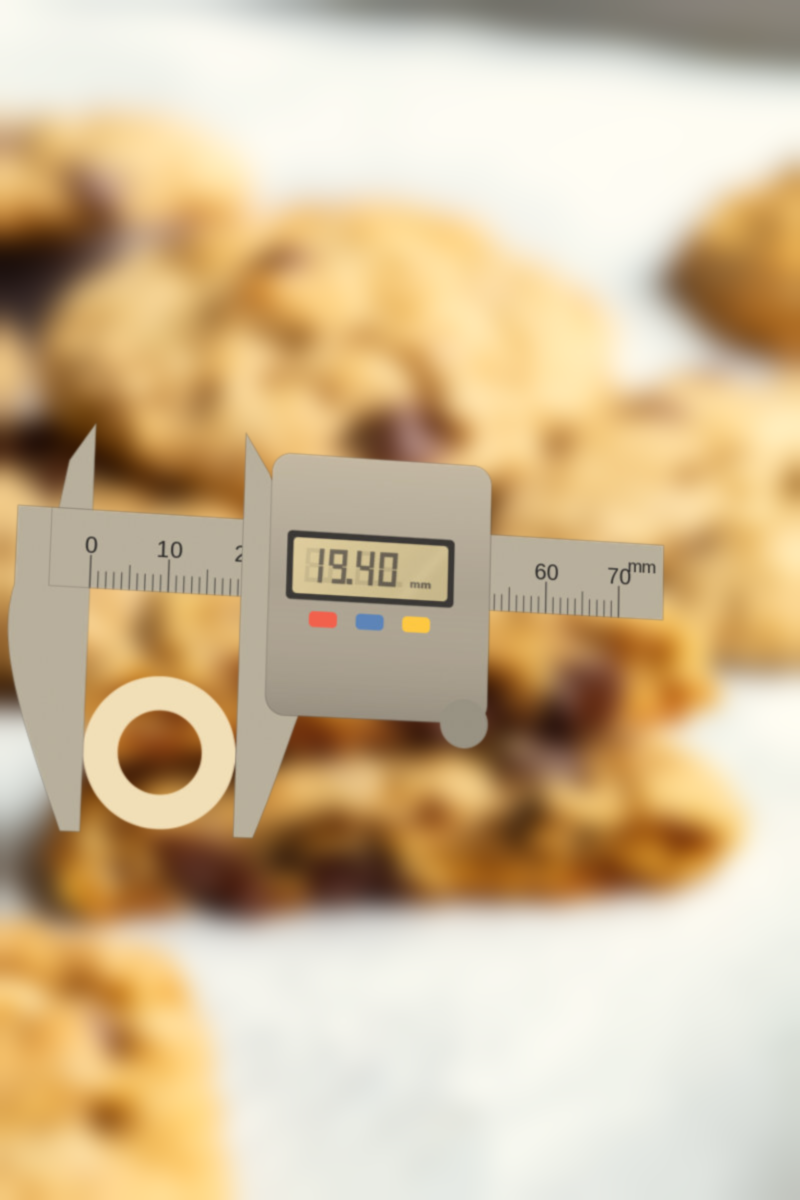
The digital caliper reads 19.40 mm
